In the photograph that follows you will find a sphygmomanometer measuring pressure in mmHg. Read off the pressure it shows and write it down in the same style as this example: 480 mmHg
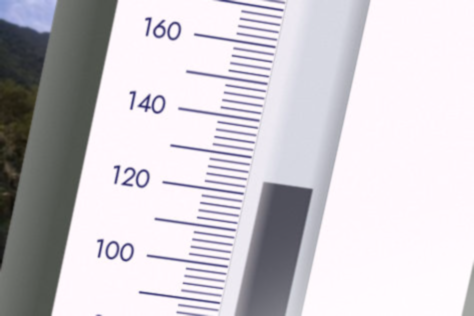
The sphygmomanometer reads 124 mmHg
